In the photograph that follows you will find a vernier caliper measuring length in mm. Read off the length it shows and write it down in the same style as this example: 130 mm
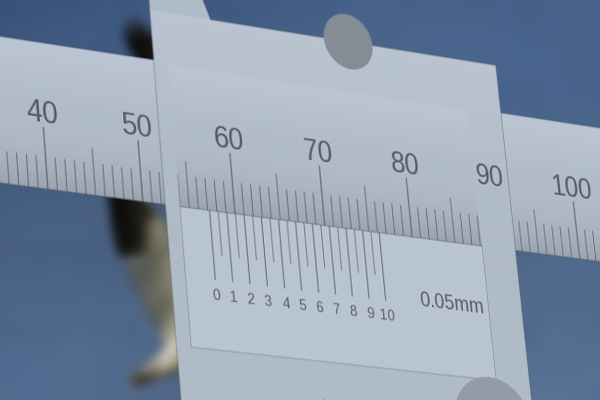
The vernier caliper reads 57.2 mm
